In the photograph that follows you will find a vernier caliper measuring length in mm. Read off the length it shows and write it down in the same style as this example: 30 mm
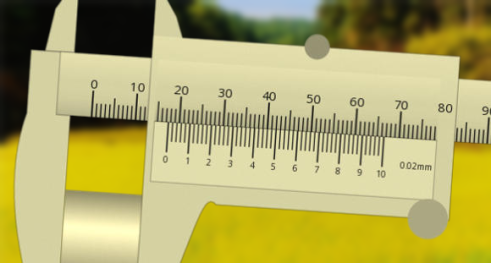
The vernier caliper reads 17.5 mm
